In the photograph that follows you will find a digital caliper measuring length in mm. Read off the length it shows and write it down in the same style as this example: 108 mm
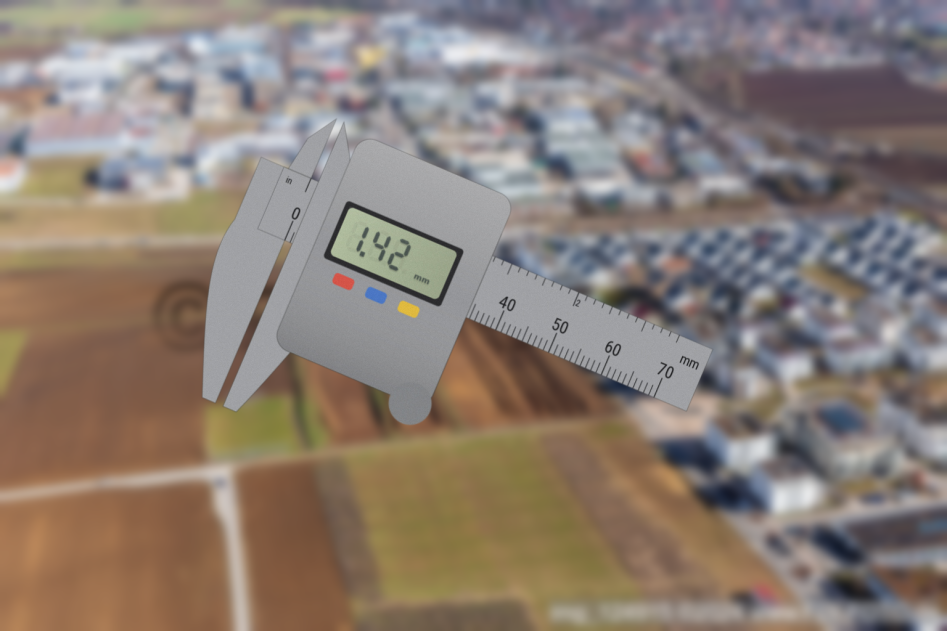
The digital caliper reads 1.42 mm
